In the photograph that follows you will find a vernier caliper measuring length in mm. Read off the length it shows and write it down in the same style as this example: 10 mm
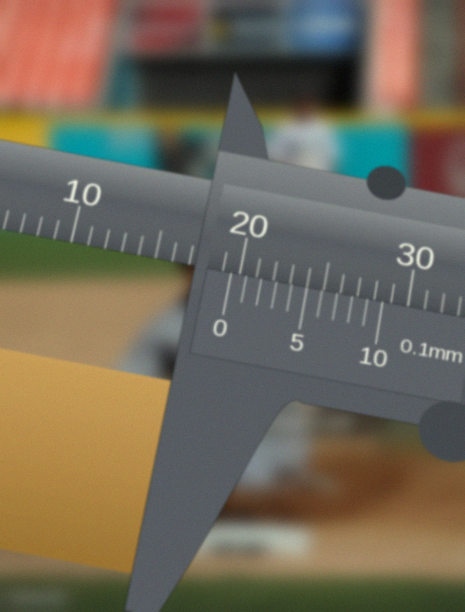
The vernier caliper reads 19.5 mm
